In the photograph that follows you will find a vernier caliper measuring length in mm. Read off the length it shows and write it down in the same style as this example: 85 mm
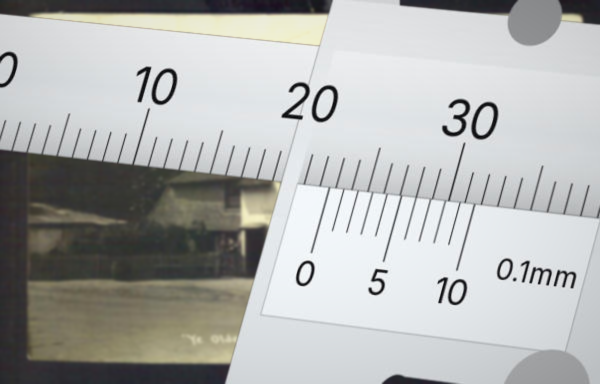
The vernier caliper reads 22.6 mm
